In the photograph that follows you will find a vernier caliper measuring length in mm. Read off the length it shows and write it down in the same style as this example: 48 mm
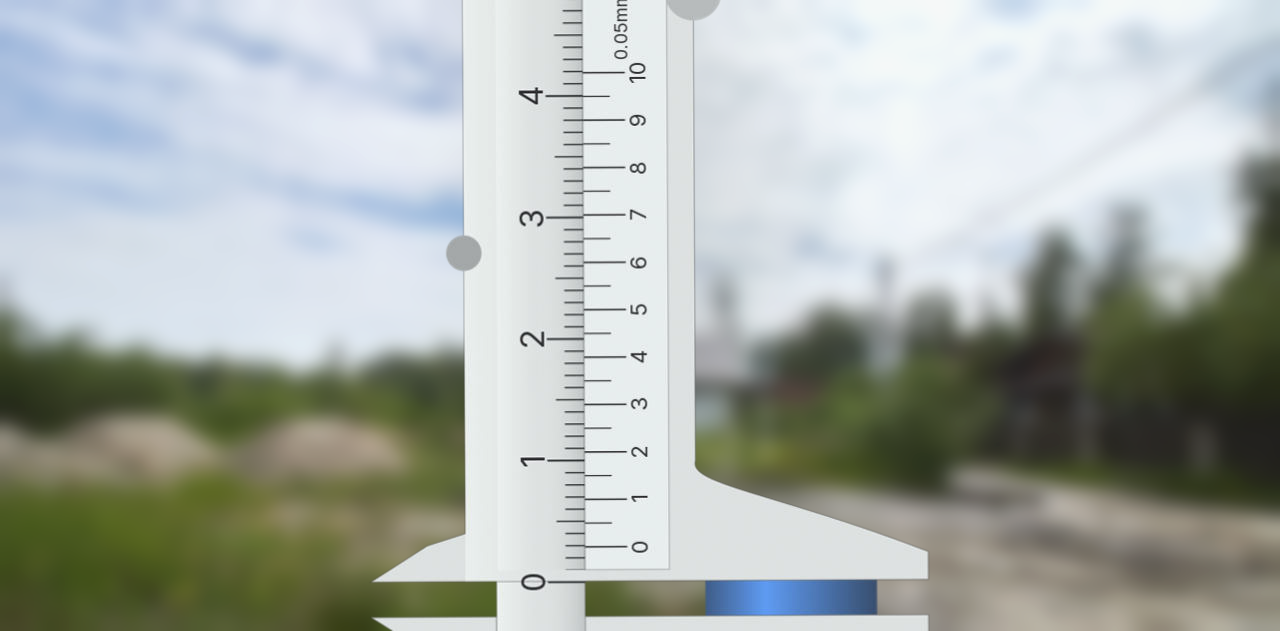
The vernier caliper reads 2.9 mm
